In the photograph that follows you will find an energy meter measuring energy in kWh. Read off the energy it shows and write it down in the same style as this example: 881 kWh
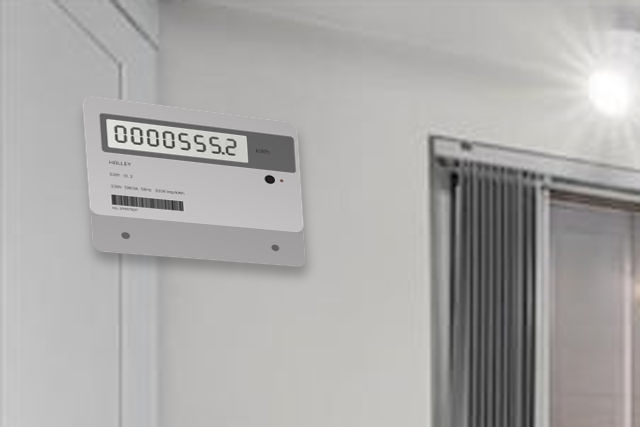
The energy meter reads 555.2 kWh
